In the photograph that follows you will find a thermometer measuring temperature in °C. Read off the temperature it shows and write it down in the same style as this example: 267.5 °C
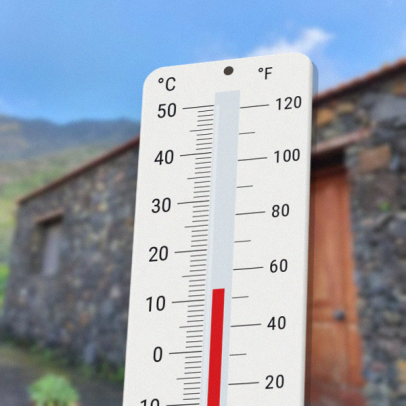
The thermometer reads 12 °C
